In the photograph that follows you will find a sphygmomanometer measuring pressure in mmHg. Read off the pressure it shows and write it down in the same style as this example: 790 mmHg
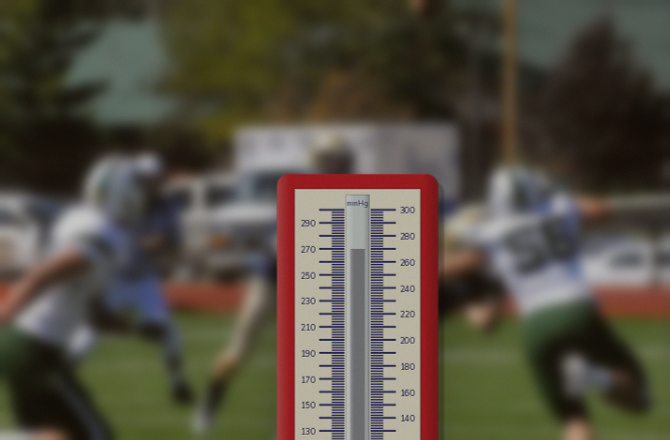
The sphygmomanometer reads 270 mmHg
